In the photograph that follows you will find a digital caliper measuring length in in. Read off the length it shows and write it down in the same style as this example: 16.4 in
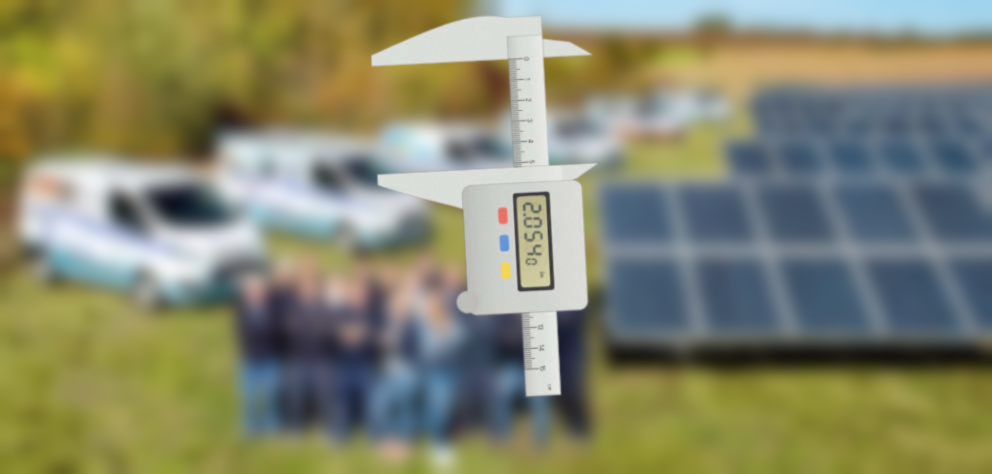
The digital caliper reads 2.0540 in
